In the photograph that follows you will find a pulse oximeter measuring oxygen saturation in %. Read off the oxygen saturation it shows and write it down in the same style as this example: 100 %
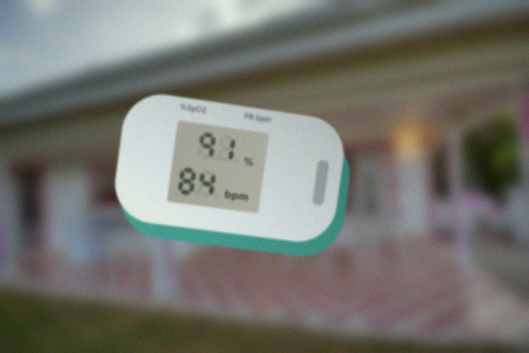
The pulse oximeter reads 91 %
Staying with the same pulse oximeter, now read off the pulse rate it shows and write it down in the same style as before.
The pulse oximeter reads 84 bpm
